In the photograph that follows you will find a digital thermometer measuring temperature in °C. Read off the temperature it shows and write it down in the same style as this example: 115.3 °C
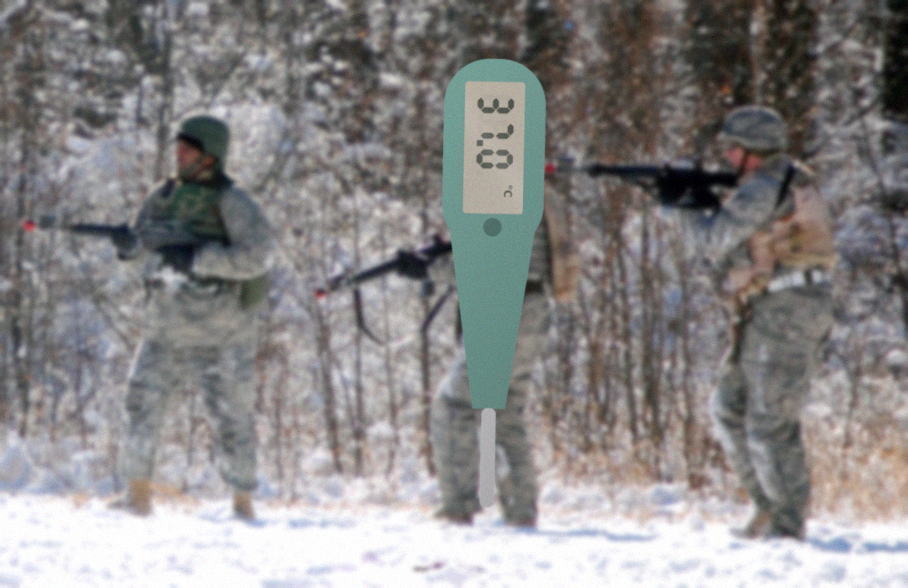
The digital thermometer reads 37.0 °C
